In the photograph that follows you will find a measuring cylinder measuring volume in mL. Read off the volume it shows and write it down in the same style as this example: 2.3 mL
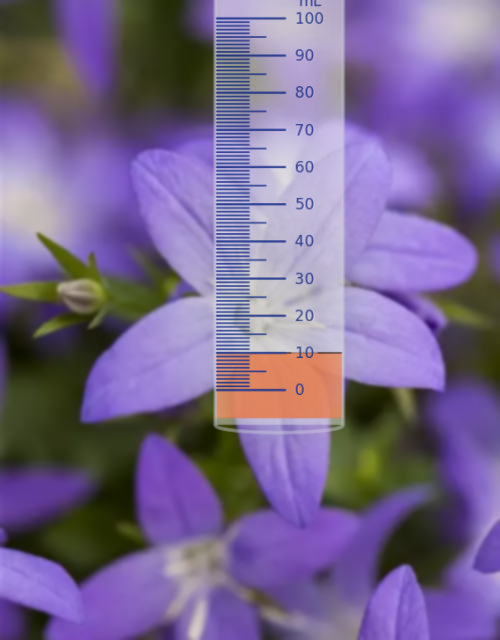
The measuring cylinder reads 10 mL
